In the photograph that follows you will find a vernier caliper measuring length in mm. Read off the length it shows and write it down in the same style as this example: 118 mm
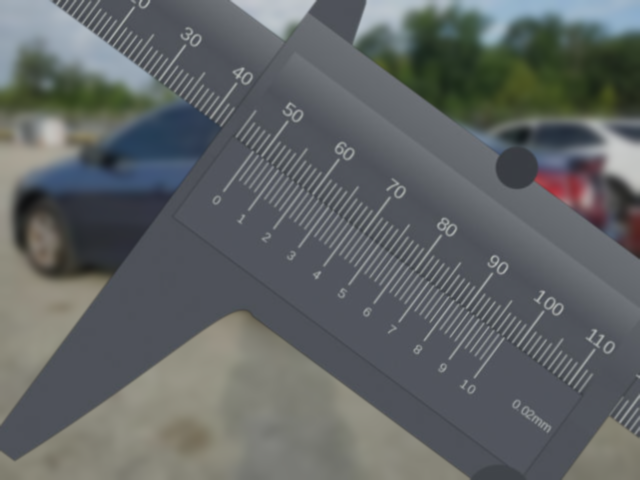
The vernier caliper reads 48.5 mm
